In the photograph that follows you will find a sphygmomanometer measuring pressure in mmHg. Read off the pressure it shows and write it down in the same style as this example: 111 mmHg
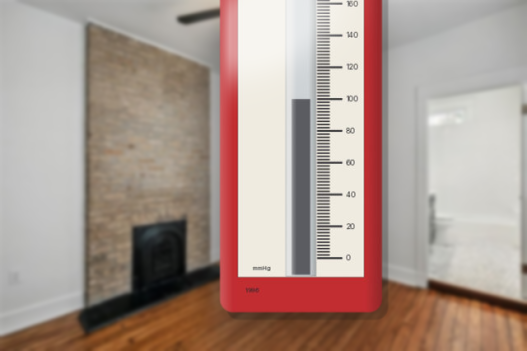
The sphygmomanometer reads 100 mmHg
